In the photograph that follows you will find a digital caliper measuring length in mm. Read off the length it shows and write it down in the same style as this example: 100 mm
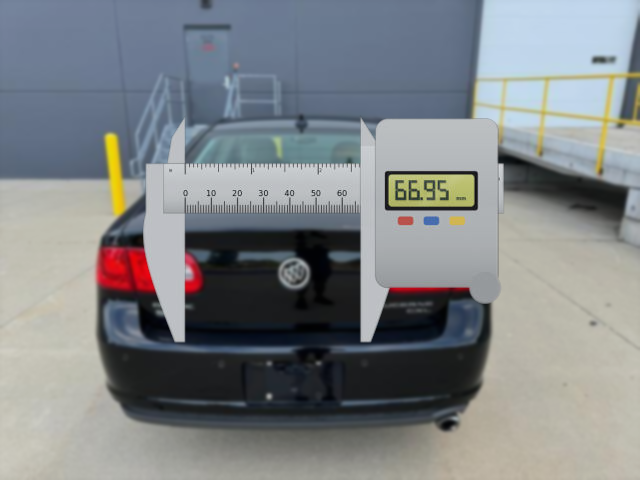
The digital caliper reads 66.95 mm
